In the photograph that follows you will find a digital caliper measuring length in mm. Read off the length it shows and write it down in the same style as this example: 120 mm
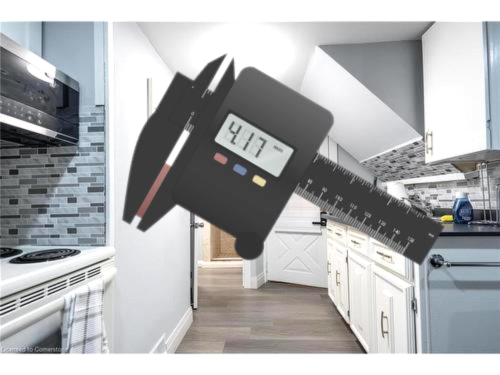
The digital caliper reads 4.17 mm
